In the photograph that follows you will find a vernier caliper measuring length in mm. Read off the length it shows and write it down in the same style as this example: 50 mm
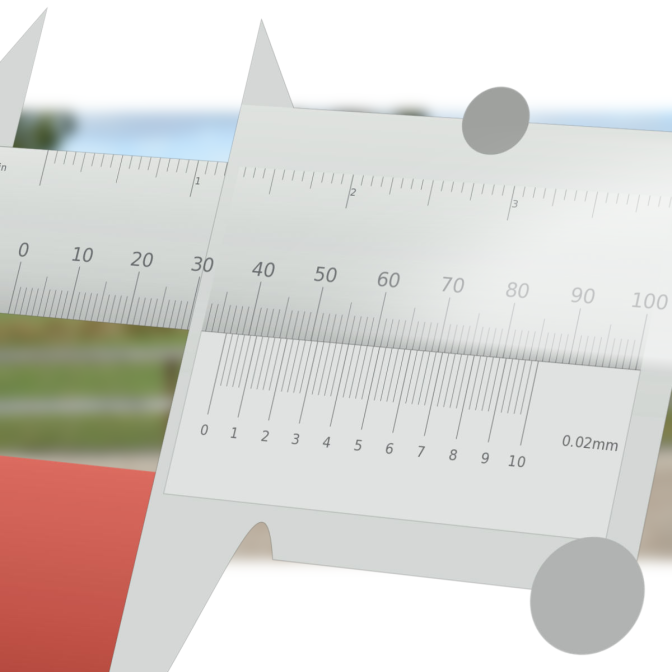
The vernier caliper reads 36.4 mm
